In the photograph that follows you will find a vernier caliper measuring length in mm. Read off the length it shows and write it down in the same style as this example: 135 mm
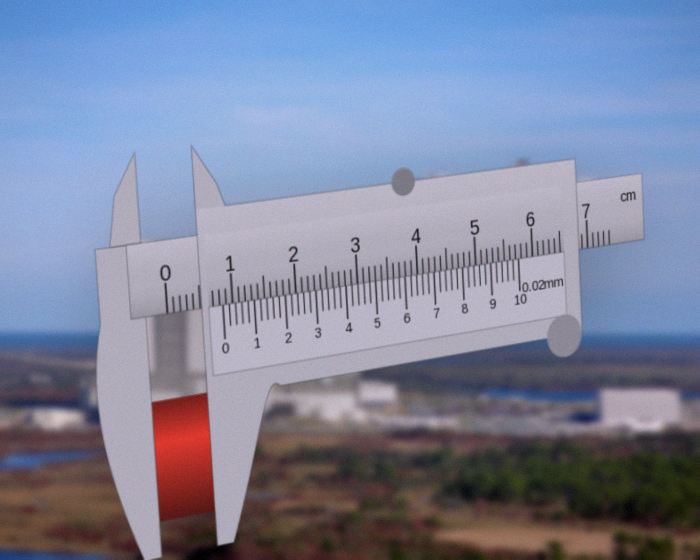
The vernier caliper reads 8.5 mm
